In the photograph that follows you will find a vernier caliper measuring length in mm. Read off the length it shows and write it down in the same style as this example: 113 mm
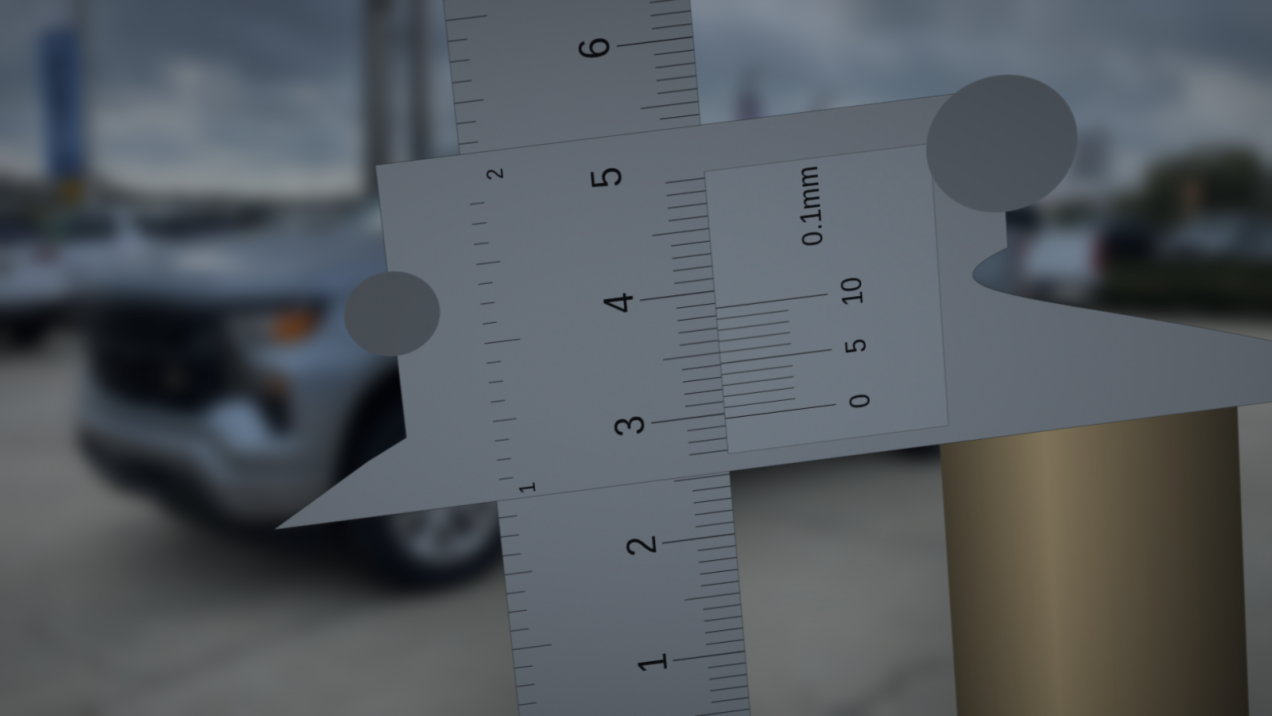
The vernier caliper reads 29.6 mm
